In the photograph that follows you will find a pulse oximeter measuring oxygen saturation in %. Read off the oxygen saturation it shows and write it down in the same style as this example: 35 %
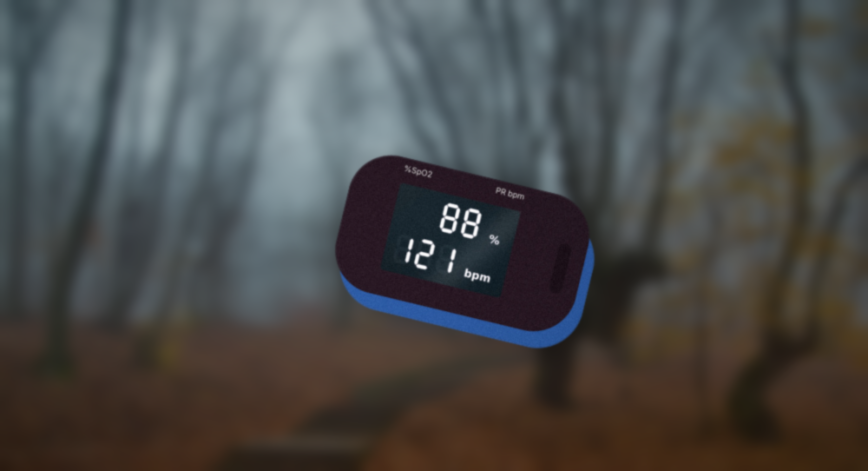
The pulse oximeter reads 88 %
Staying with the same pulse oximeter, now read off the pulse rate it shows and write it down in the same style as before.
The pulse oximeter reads 121 bpm
